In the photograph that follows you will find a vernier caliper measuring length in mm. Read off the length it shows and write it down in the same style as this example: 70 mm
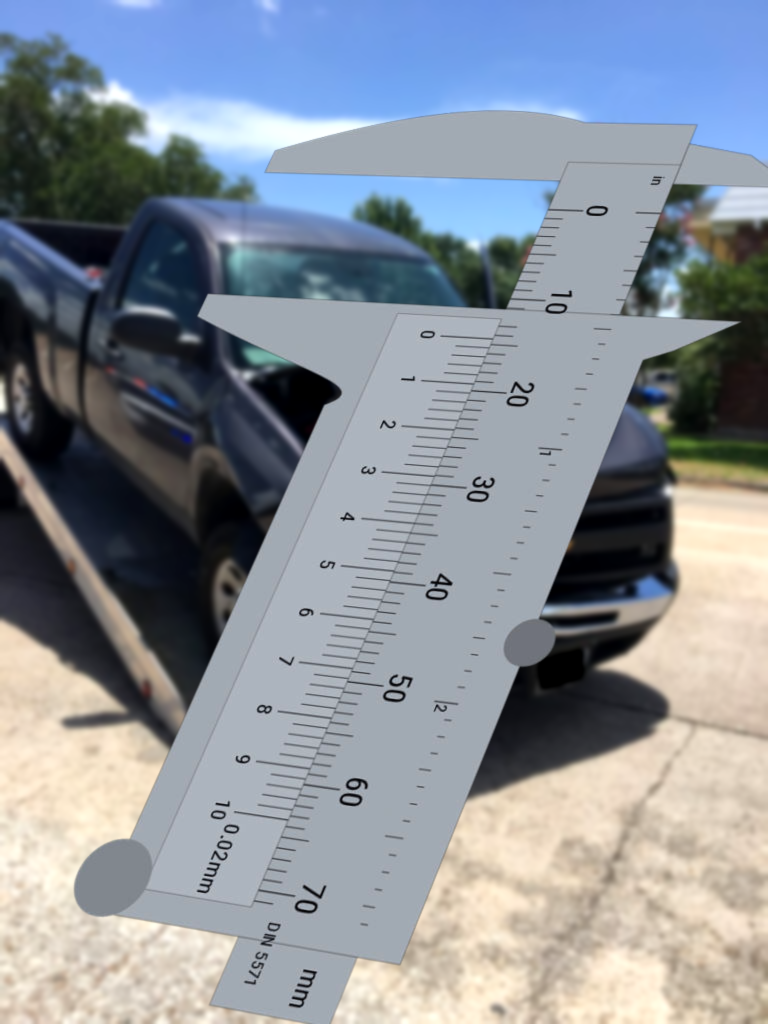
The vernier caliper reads 14.4 mm
